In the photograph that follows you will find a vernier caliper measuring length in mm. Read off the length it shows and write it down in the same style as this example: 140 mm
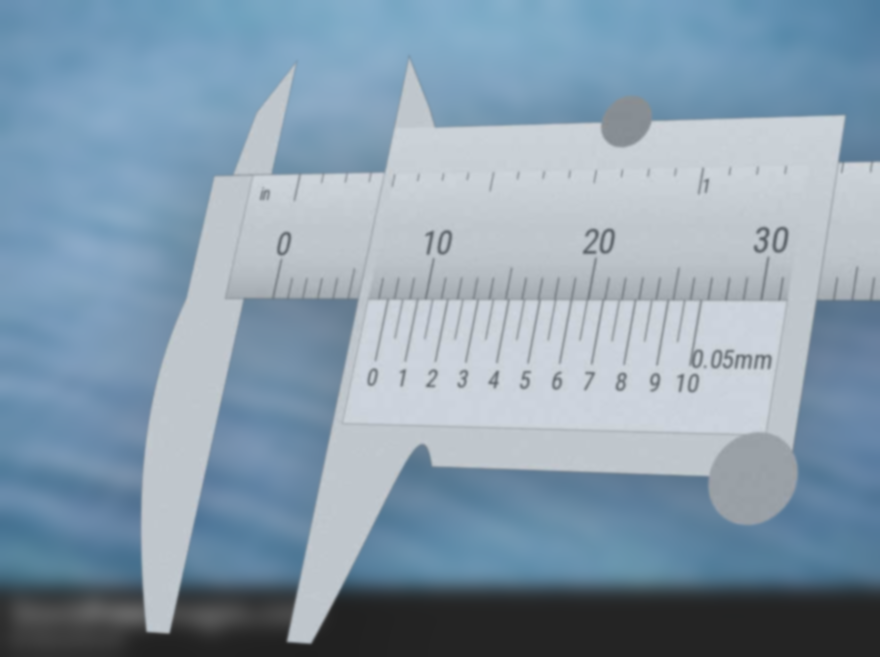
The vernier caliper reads 7.6 mm
